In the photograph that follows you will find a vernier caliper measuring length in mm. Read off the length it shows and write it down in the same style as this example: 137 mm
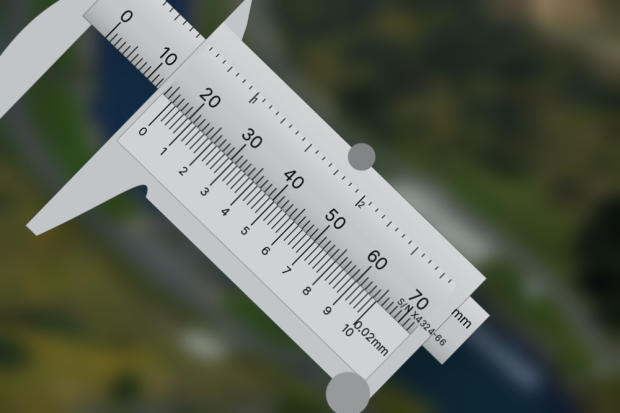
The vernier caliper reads 15.8 mm
